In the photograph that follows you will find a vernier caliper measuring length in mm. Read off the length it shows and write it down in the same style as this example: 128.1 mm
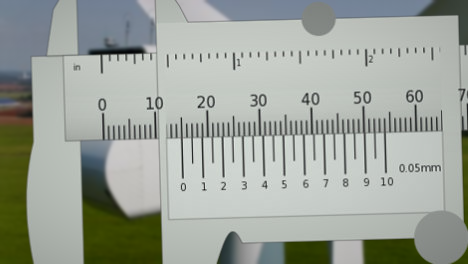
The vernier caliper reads 15.0 mm
